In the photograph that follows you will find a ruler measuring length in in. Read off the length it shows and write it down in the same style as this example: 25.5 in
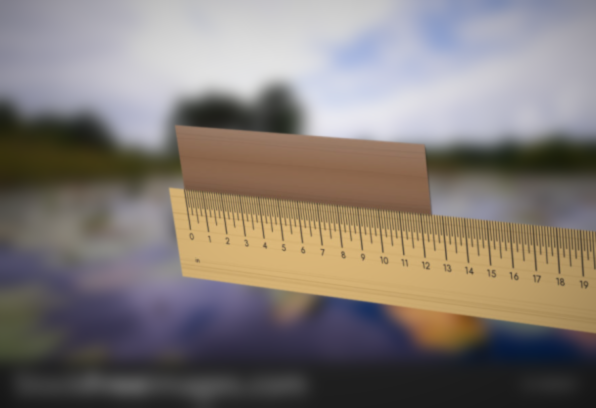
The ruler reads 12.5 in
